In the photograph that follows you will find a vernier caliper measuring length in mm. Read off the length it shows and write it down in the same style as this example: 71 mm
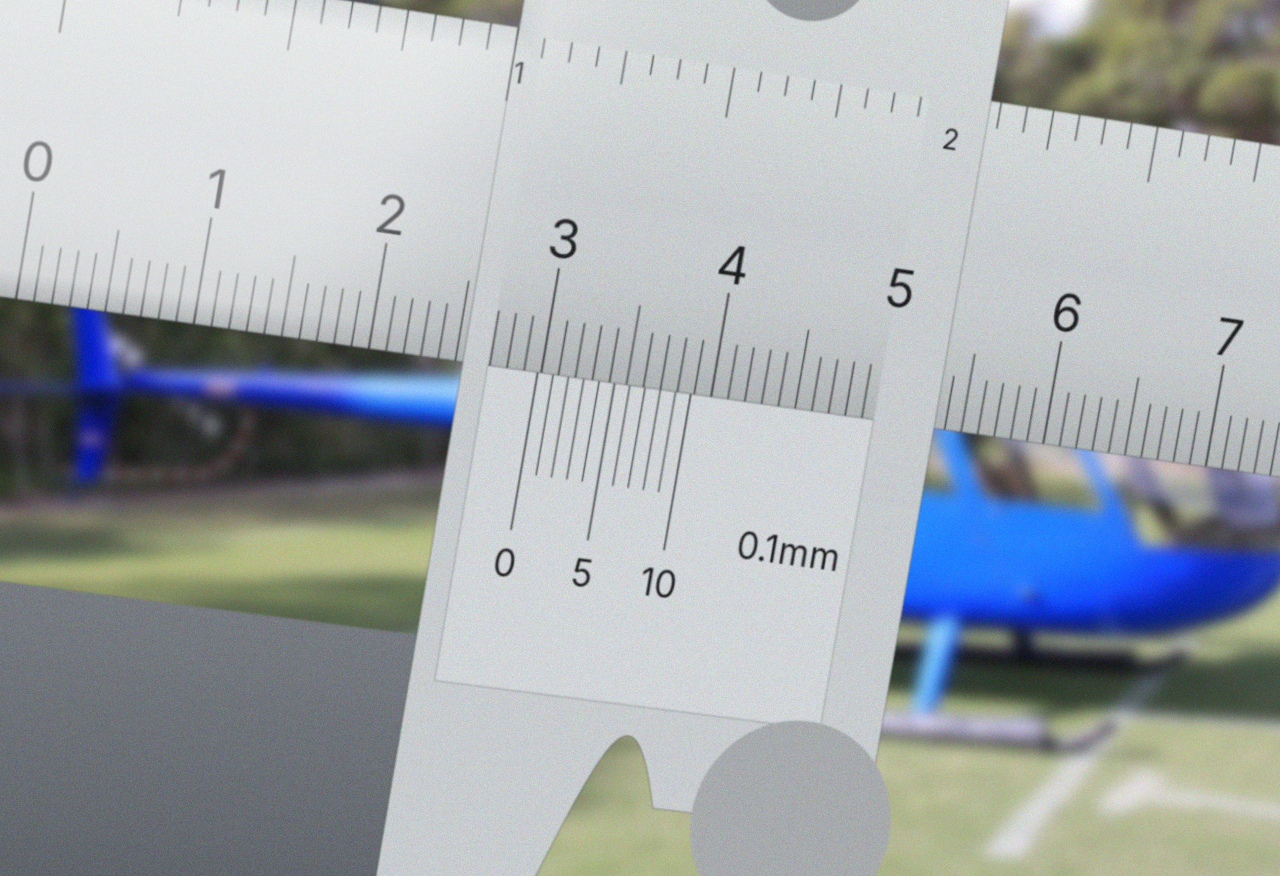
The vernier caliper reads 29.8 mm
